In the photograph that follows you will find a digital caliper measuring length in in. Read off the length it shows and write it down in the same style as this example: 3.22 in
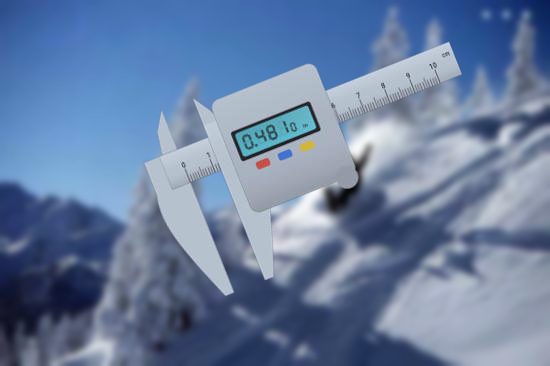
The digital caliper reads 0.4810 in
